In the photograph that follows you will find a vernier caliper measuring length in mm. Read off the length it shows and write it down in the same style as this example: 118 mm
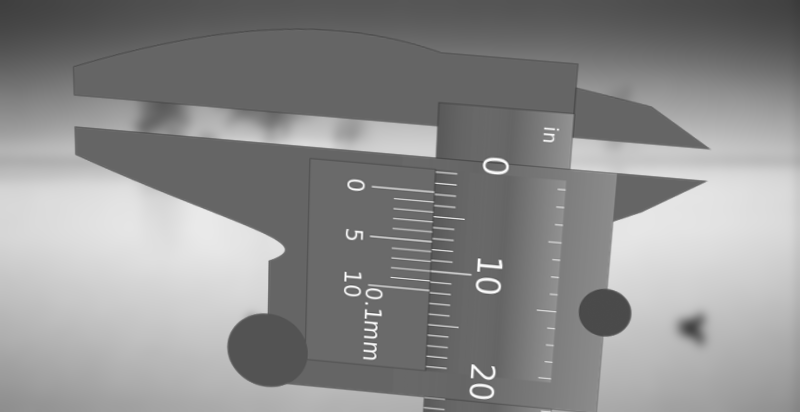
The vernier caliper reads 2.8 mm
